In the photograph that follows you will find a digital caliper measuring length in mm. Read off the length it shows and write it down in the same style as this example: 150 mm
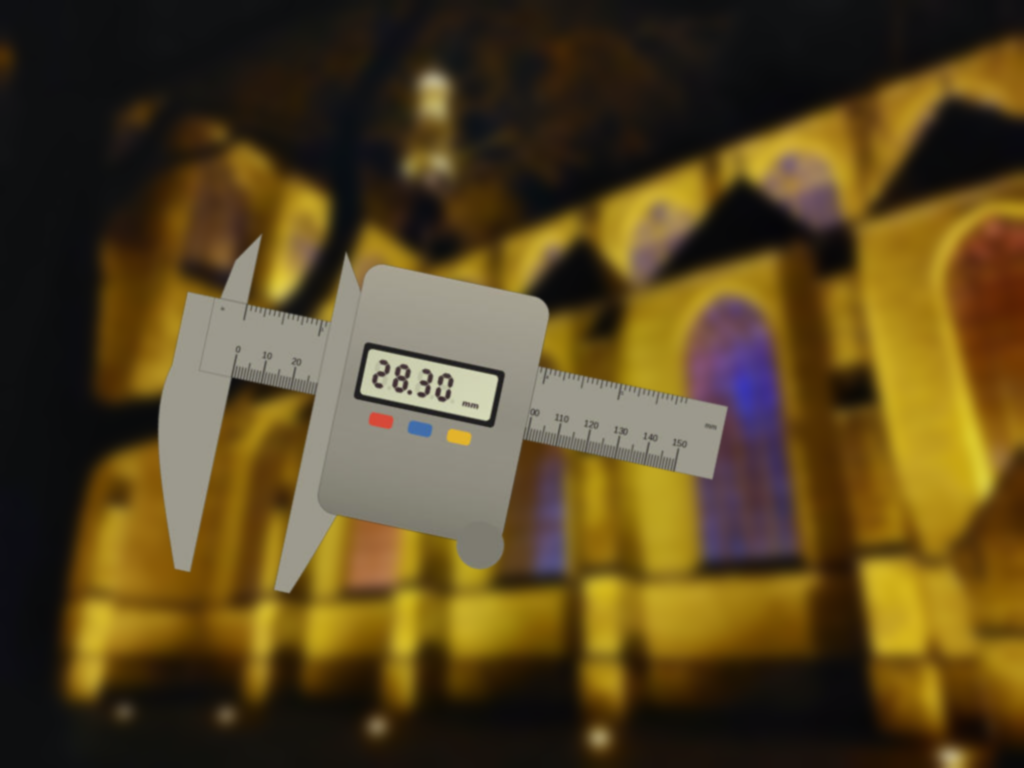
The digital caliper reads 28.30 mm
